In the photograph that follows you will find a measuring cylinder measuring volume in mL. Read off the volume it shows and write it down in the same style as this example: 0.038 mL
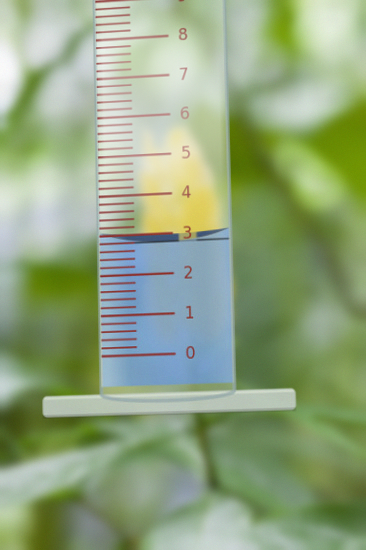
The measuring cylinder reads 2.8 mL
